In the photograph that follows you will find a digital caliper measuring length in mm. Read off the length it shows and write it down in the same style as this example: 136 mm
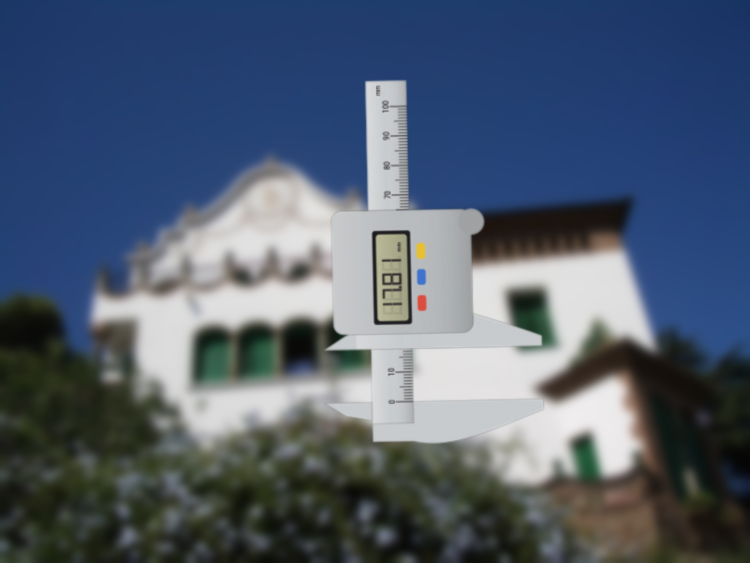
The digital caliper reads 17.81 mm
